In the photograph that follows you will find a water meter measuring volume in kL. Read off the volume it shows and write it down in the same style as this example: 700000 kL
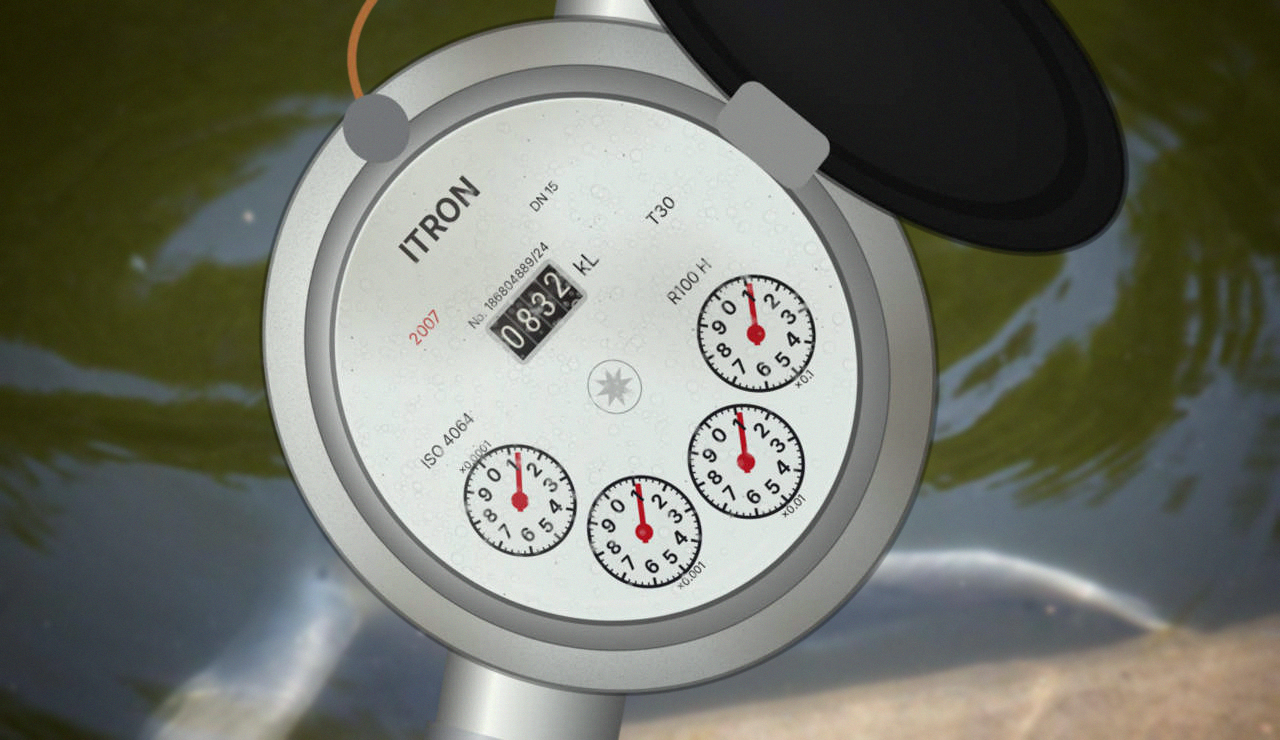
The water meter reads 832.1111 kL
